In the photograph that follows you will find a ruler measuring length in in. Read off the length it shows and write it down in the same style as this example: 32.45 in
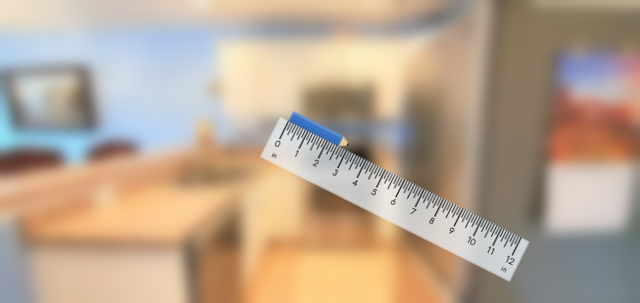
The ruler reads 3 in
